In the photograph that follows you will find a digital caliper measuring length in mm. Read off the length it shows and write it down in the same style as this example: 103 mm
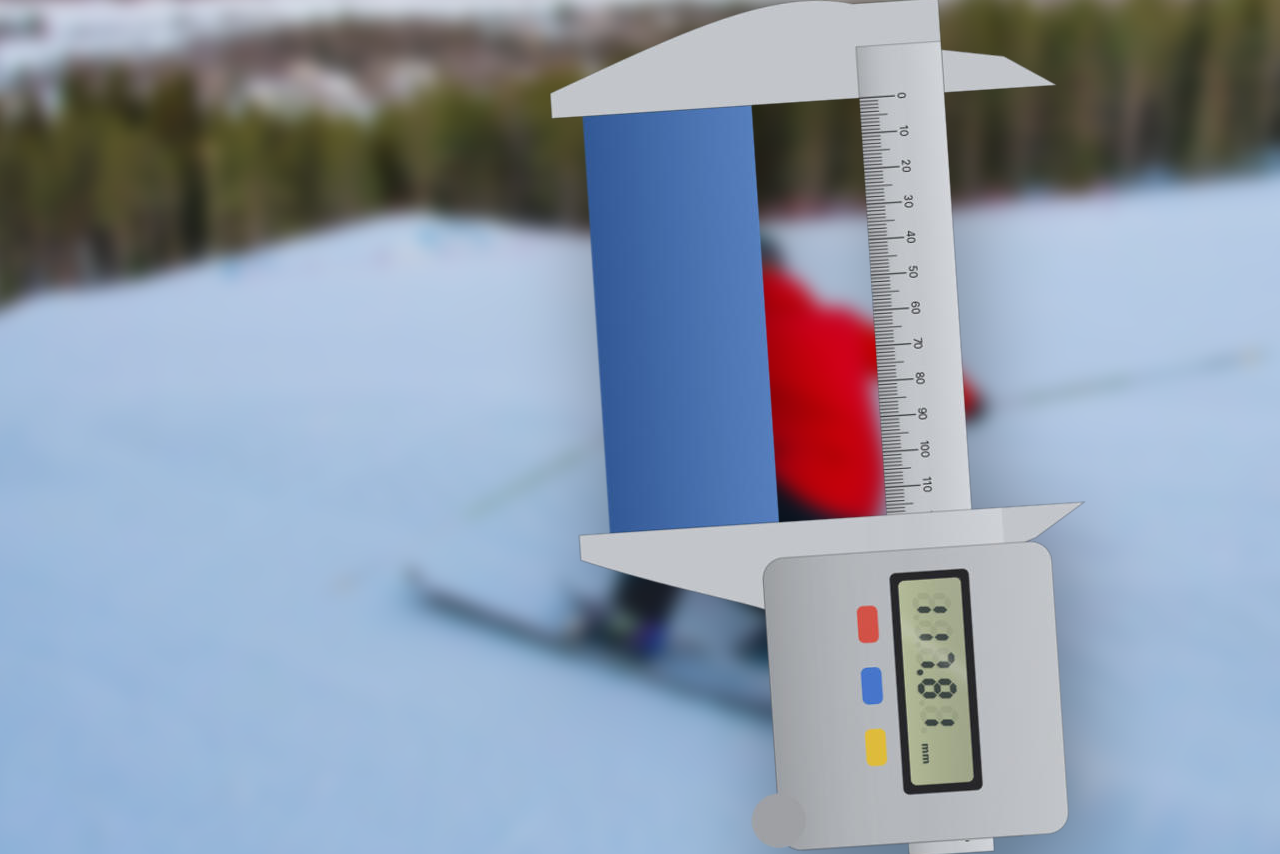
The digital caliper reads 117.81 mm
